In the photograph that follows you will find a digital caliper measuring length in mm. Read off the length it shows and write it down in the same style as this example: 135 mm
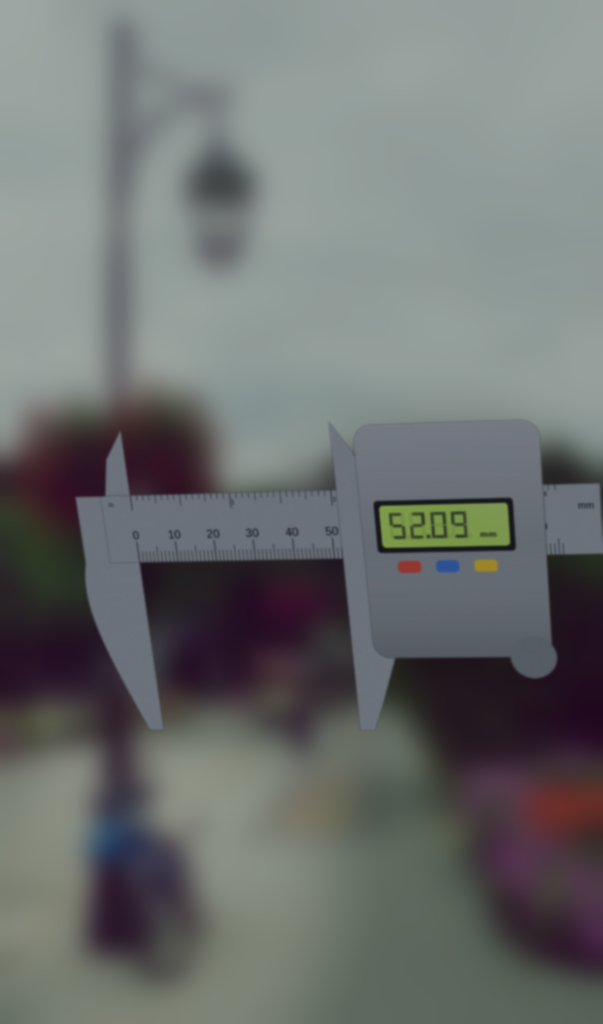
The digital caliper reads 52.09 mm
